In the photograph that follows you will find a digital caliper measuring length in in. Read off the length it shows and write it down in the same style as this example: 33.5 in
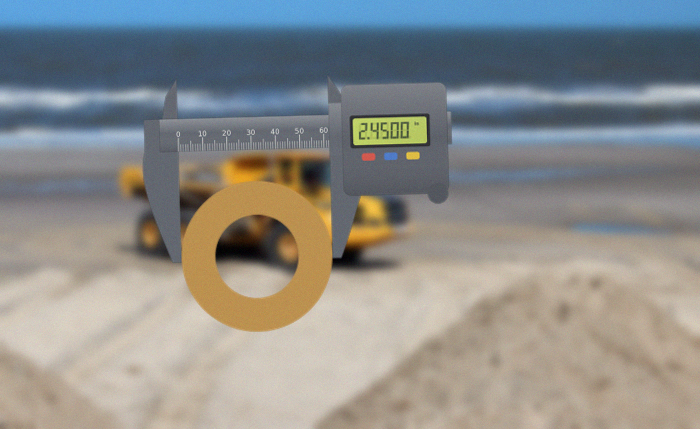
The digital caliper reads 2.4500 in
